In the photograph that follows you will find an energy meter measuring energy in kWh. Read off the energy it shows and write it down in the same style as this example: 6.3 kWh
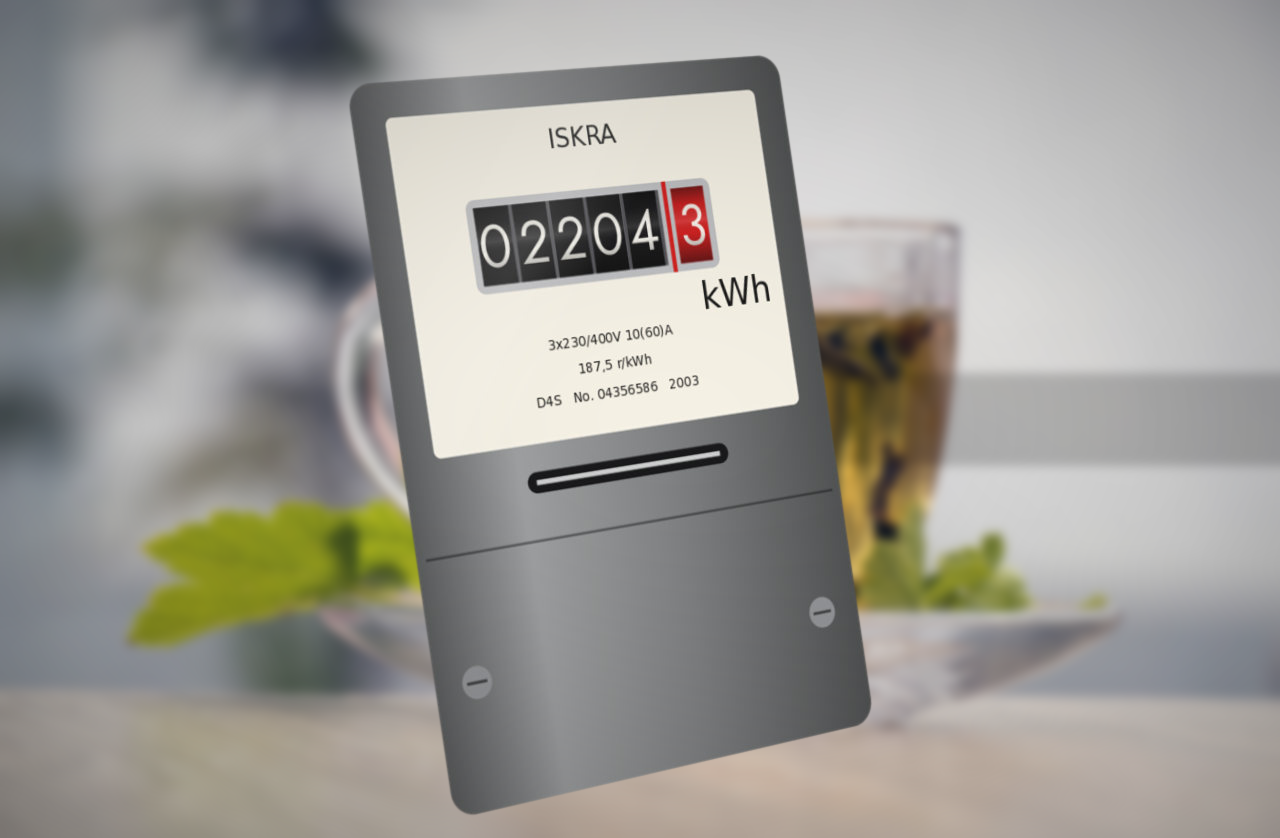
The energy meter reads 2204.3 kWh
